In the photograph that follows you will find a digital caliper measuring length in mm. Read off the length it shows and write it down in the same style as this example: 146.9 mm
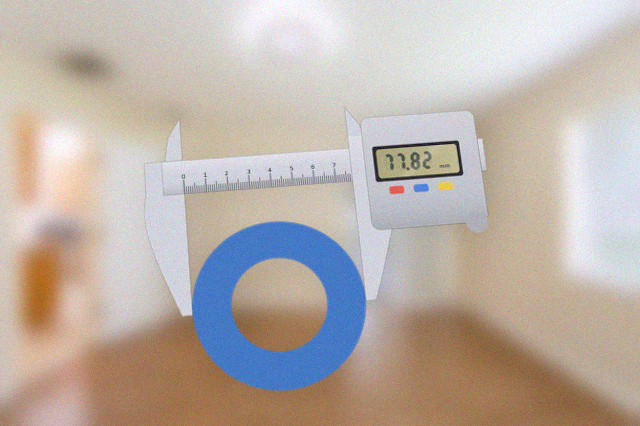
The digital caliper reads 77.82 mm
